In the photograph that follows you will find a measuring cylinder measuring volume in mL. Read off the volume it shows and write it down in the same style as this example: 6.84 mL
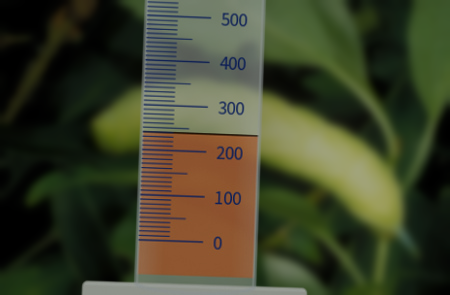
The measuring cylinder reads 240 mL
